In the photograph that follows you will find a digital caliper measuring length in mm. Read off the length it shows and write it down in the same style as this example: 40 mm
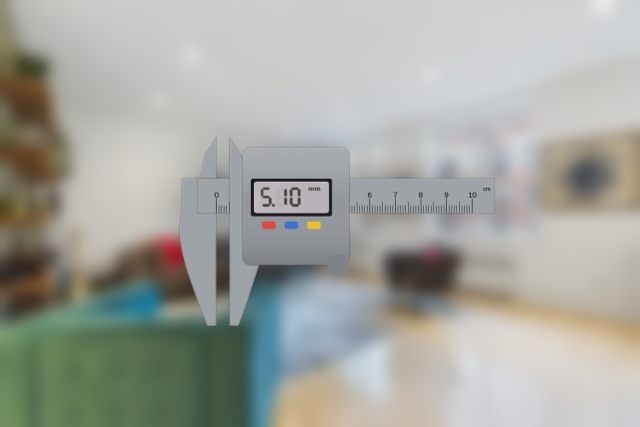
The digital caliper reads 5.10 mm
